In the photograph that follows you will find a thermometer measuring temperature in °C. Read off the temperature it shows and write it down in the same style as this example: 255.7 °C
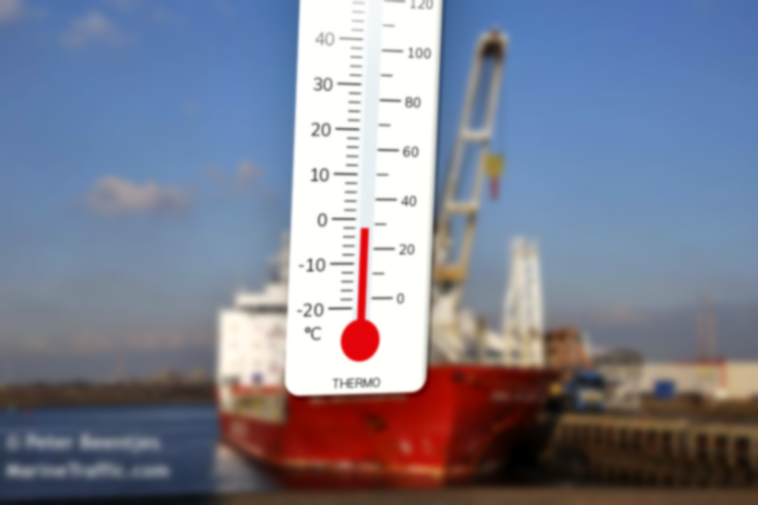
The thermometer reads -2 °C
